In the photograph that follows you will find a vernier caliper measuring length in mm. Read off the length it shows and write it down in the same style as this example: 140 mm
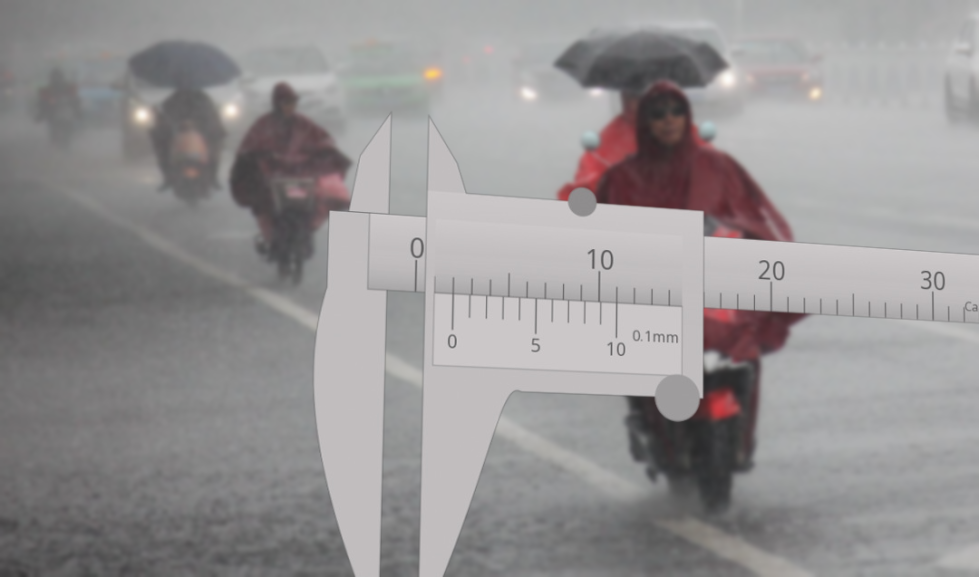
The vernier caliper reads 2.0 mm
